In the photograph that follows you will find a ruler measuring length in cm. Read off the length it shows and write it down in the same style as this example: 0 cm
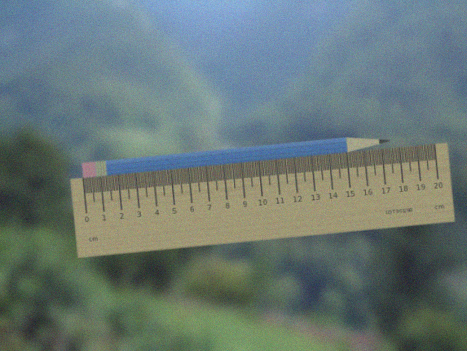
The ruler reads 17.5 cm
